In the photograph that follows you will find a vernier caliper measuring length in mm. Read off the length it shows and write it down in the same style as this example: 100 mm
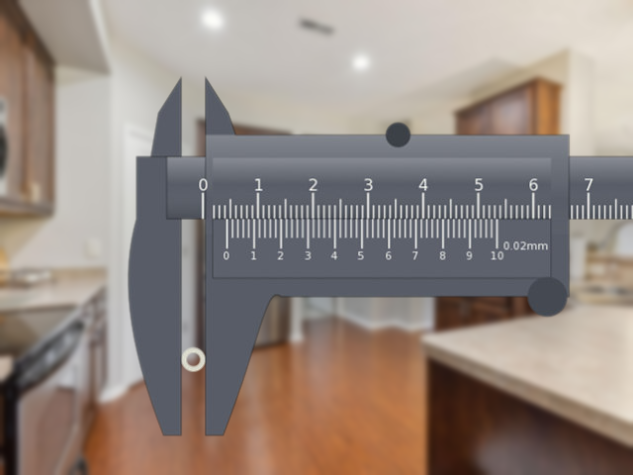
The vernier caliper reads 4.4 mm
